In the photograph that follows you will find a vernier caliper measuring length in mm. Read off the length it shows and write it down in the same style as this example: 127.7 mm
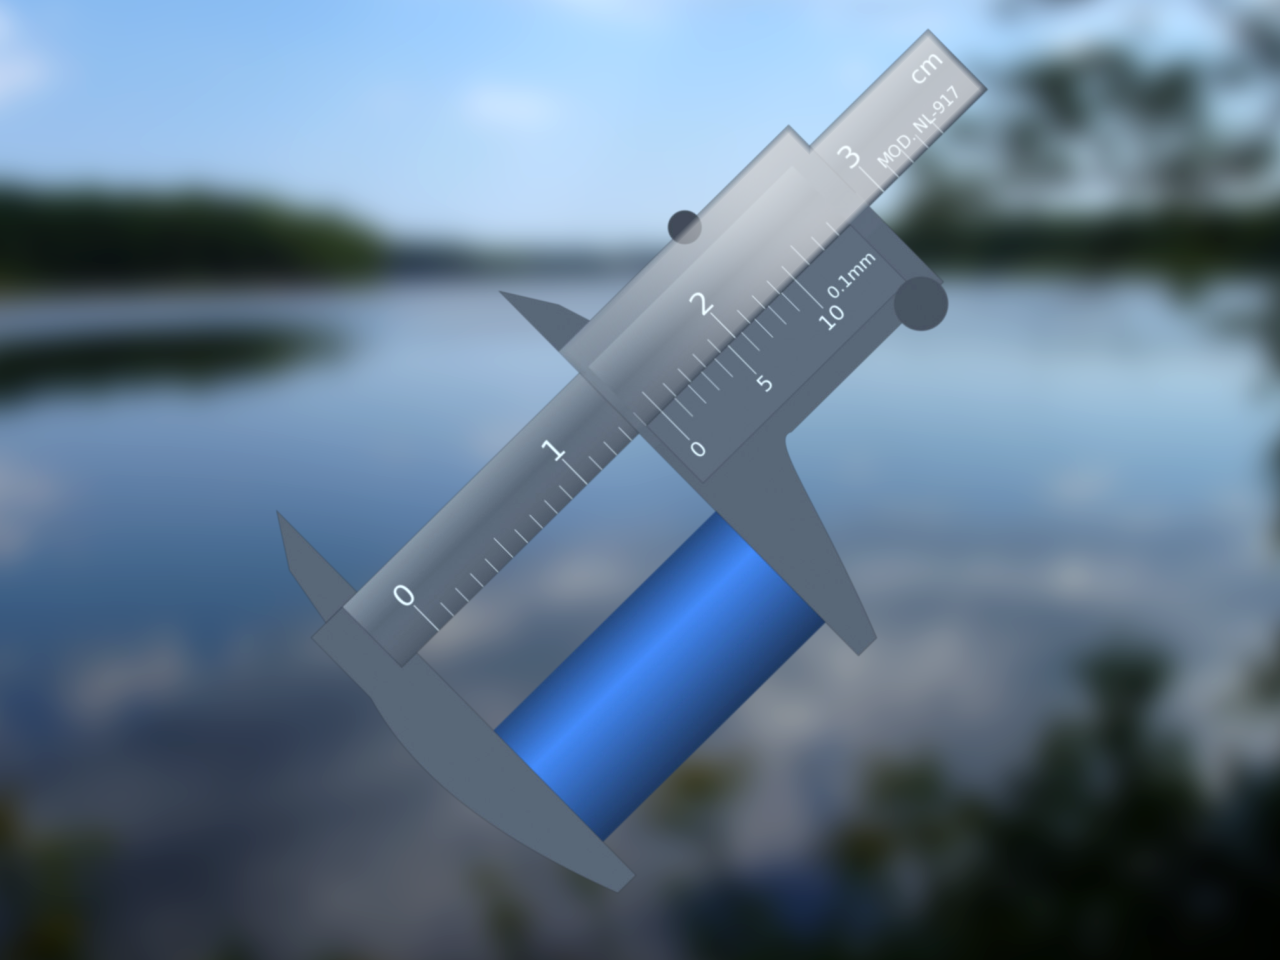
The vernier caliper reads 15.0 mm
